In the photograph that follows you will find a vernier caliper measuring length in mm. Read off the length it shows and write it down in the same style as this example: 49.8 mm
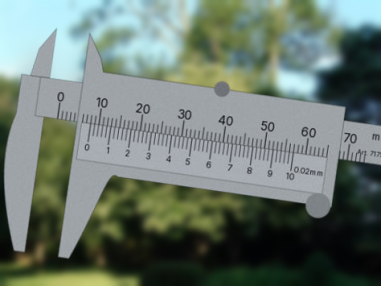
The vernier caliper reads 8.0 mm
